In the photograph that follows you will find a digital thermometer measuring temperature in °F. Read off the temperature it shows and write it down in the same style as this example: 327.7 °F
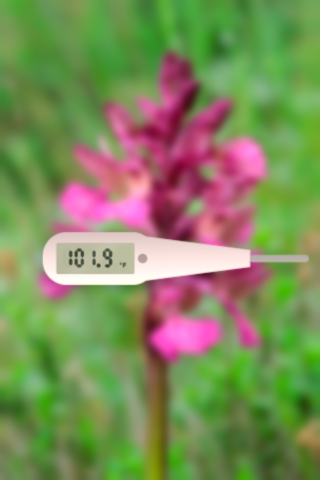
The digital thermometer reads 101.9 °F
